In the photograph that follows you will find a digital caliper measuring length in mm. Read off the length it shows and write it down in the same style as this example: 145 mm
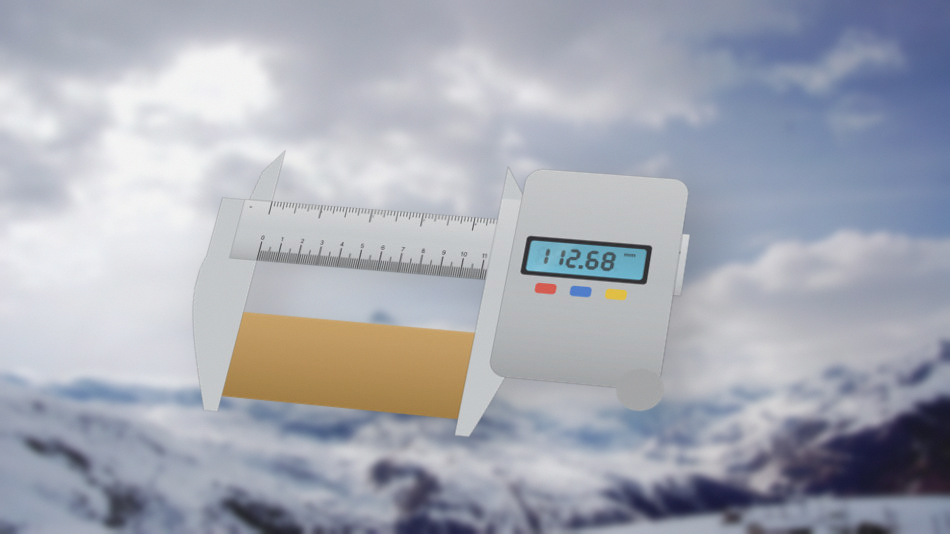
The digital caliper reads 112.68 mm
